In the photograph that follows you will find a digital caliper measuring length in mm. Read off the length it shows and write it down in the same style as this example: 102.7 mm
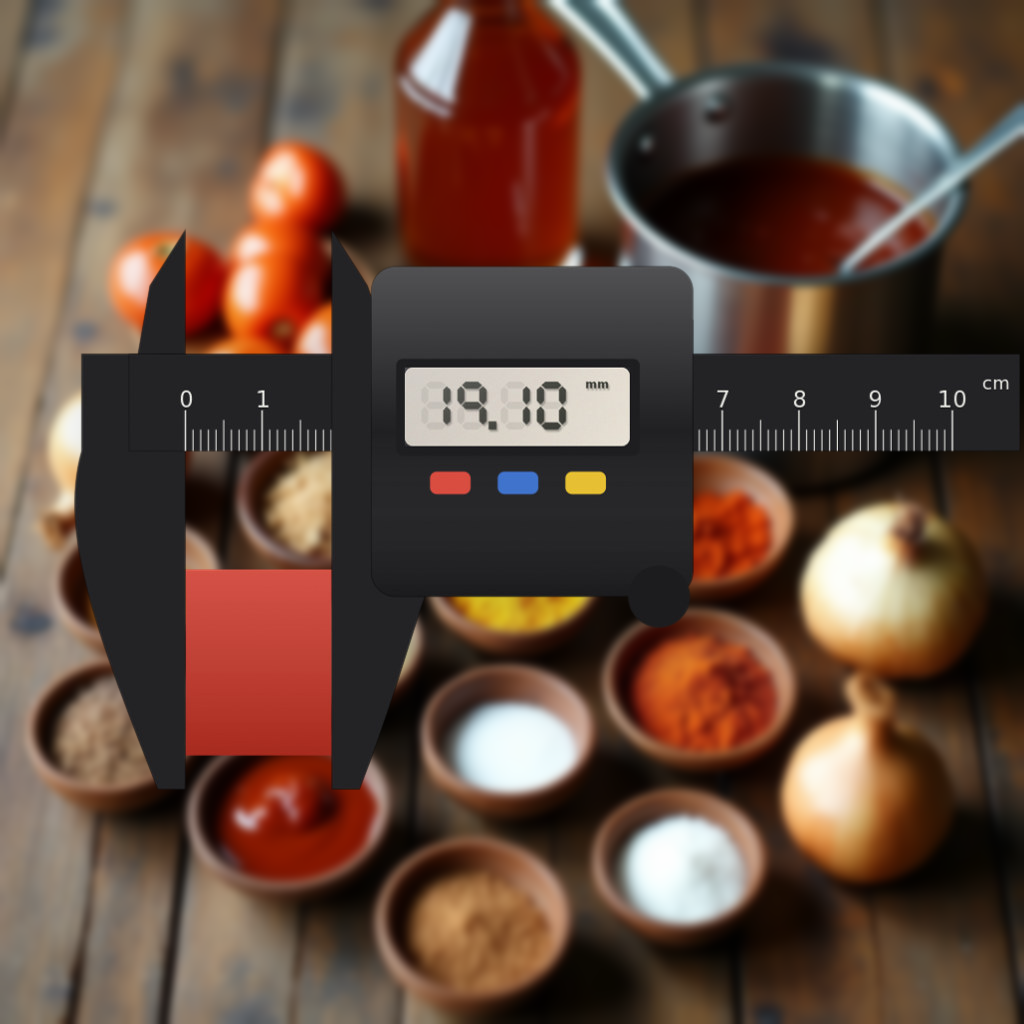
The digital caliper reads 19.10 mm
